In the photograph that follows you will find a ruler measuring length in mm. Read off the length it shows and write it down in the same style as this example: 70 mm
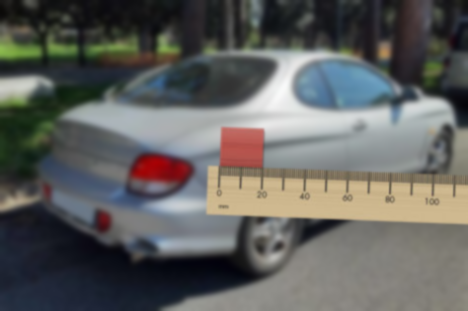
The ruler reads 20 mm
